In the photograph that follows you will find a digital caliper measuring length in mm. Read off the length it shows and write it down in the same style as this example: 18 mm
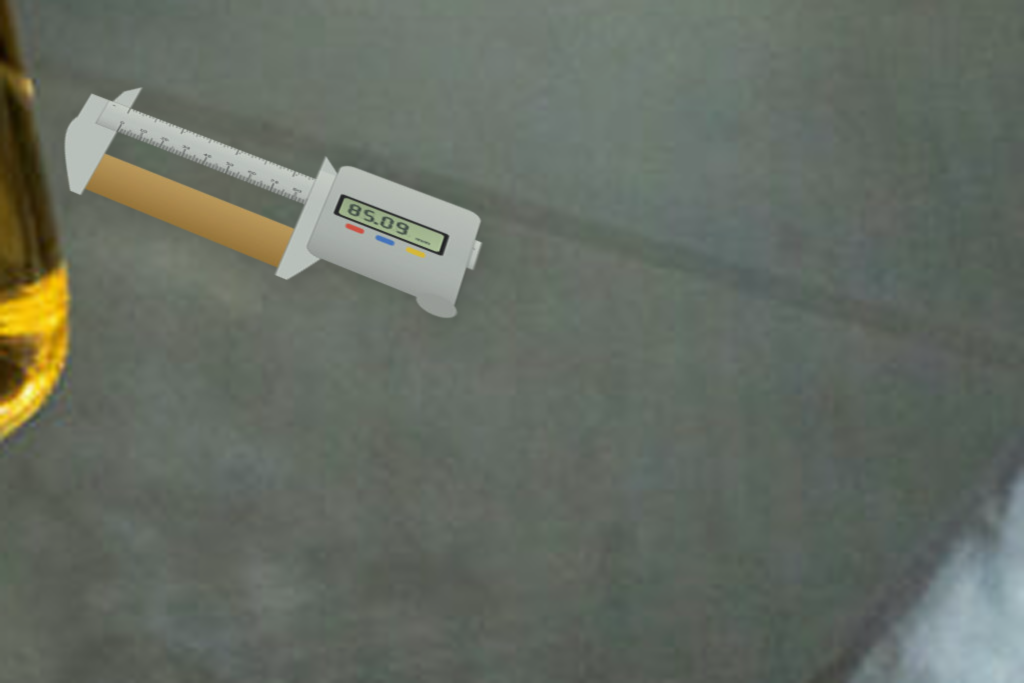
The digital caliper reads 85.09 mm
